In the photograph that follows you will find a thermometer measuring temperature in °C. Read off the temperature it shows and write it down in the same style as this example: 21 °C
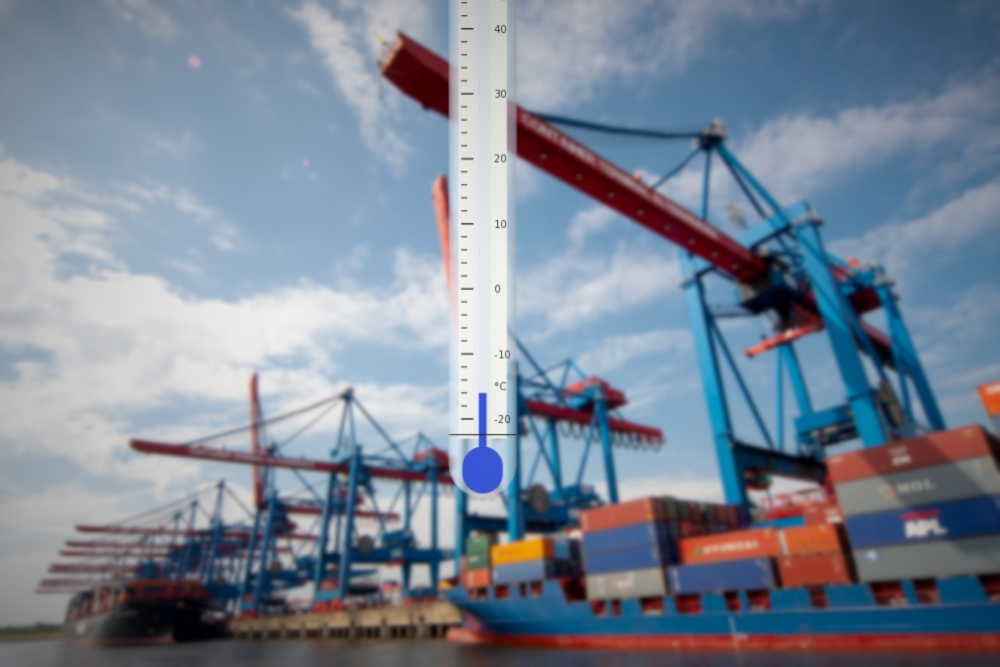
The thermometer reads -16 °C
